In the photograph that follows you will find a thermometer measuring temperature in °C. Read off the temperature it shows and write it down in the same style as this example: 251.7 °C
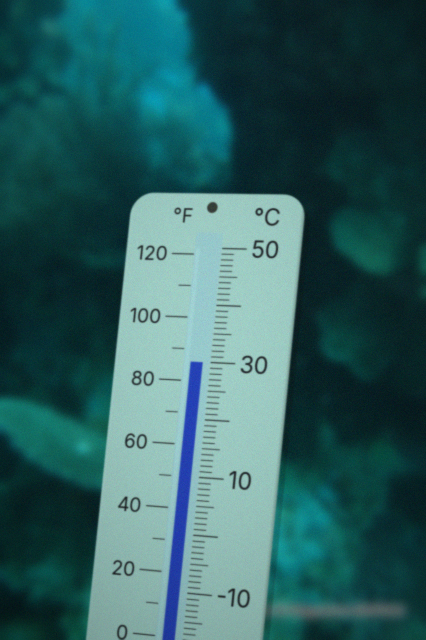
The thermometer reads 30 °C
